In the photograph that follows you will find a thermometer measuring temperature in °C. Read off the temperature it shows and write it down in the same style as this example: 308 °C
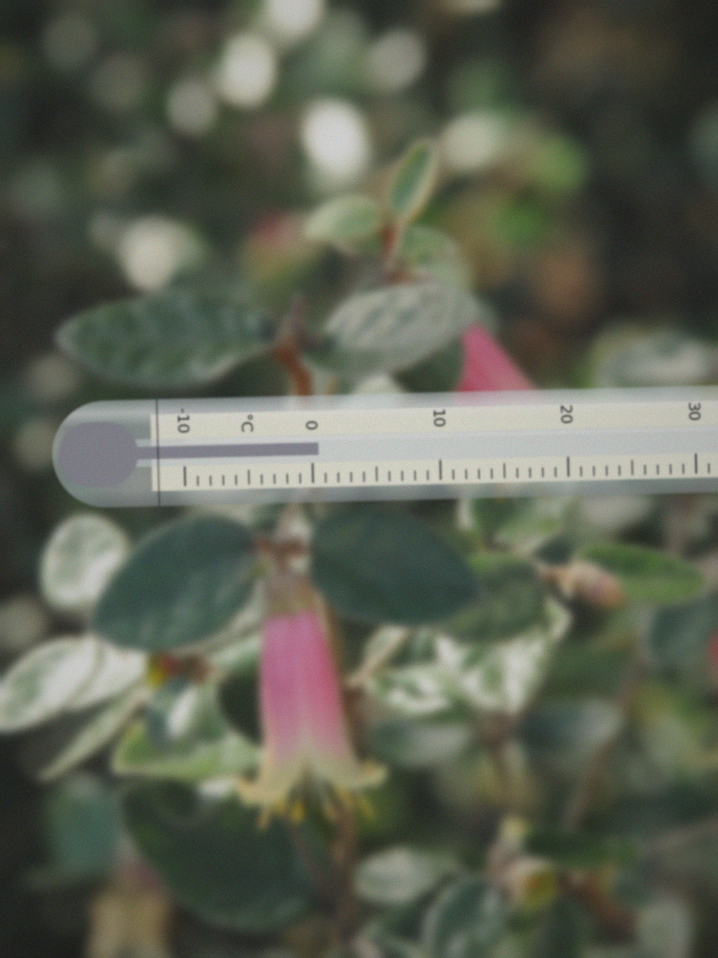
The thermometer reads 0.5 °C
